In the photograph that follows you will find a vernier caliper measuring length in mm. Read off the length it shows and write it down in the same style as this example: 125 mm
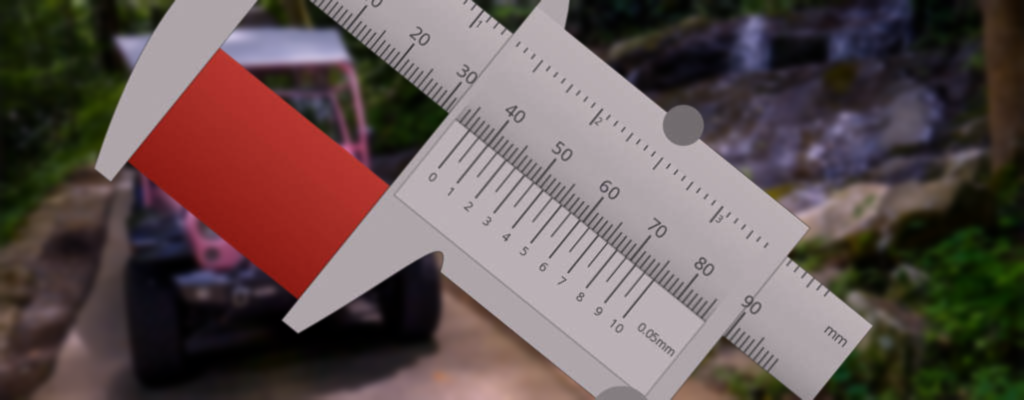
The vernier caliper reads 36.0 mm
